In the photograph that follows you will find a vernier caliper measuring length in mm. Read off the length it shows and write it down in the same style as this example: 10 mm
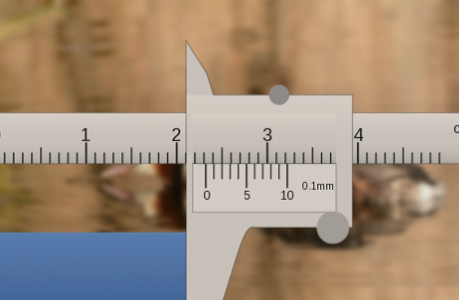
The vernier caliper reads 23.2 mm
